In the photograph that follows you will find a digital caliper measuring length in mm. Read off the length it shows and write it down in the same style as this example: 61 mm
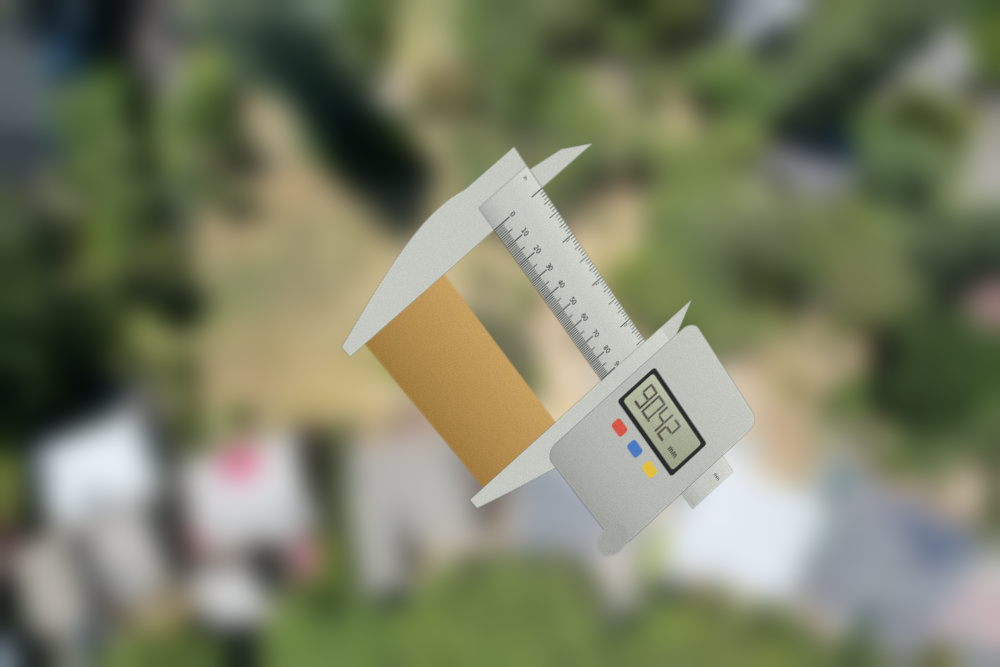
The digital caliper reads 90.42 mm
